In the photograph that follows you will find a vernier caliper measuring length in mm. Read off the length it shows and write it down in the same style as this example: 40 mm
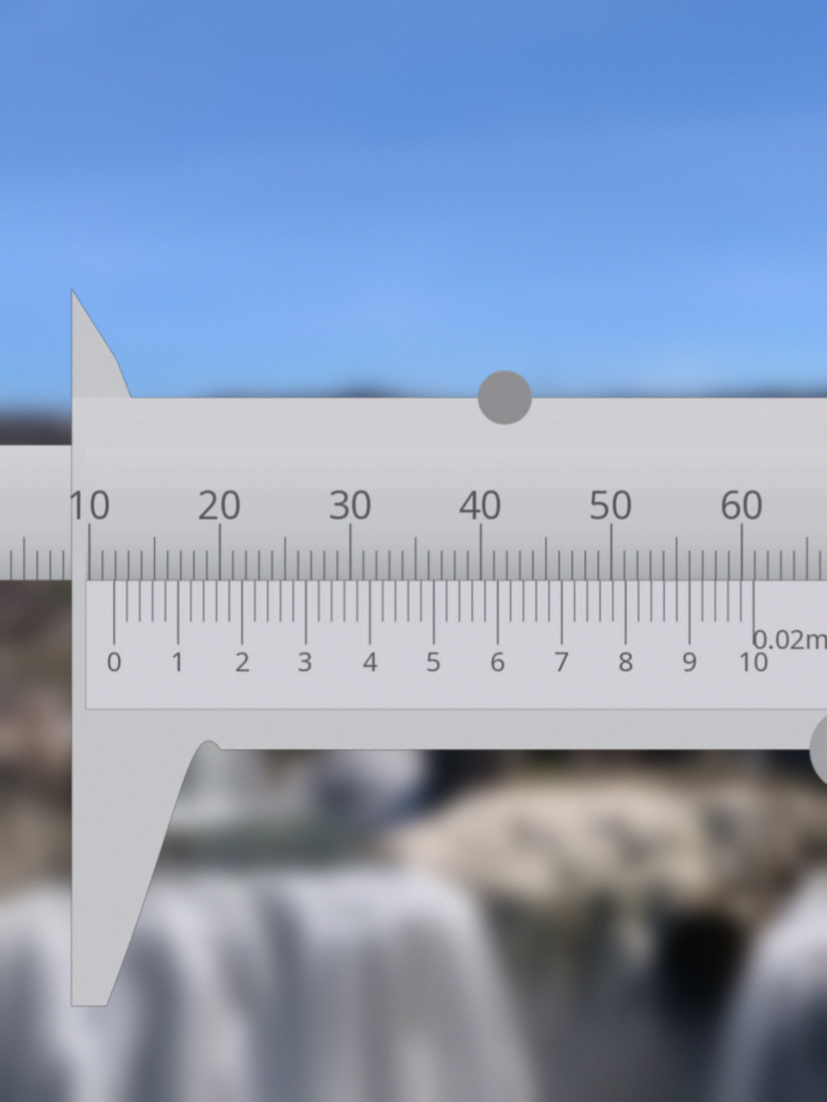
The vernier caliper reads 11.9 mm
